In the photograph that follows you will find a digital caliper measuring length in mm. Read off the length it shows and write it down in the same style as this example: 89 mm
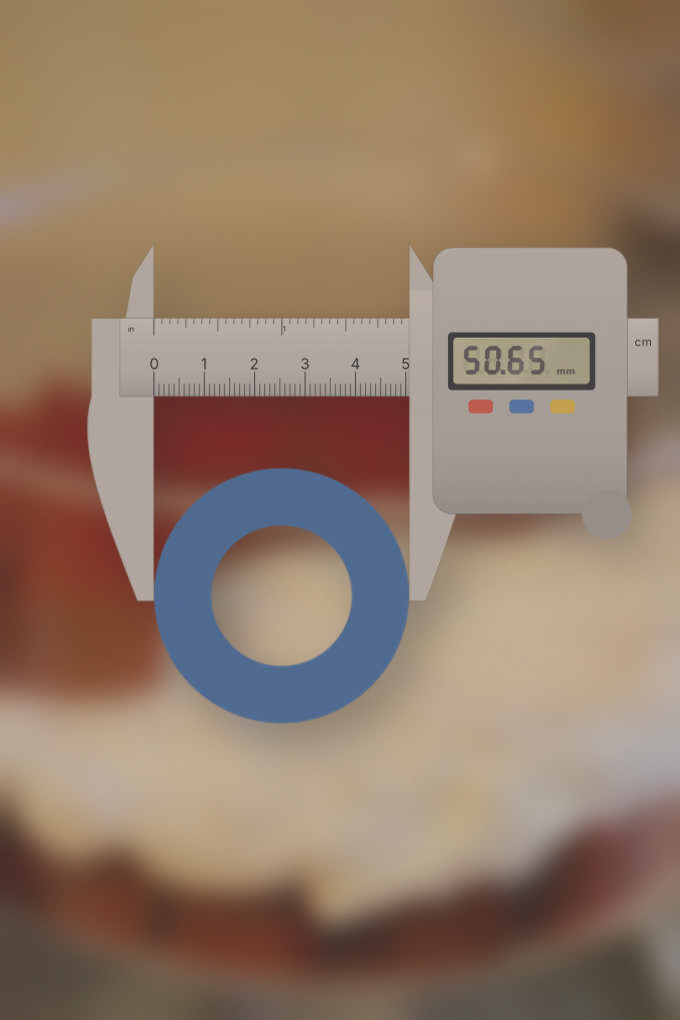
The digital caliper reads 50.65 mm
